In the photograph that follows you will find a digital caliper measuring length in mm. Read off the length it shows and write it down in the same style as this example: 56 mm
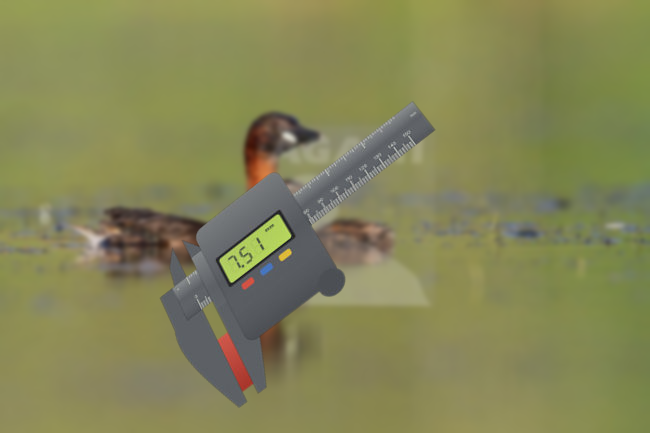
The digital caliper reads 7.51 mm
